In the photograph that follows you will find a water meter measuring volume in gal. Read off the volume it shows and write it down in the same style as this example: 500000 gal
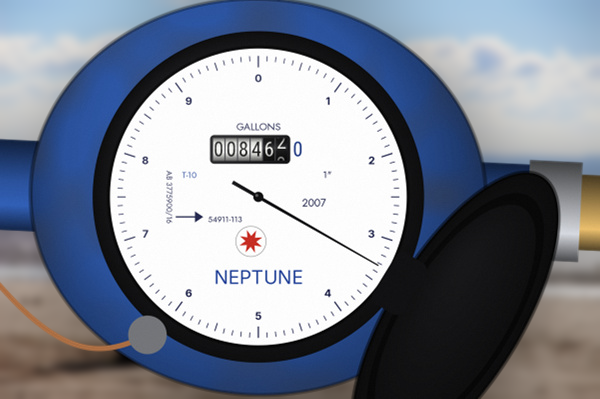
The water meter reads 84623.3 gal
